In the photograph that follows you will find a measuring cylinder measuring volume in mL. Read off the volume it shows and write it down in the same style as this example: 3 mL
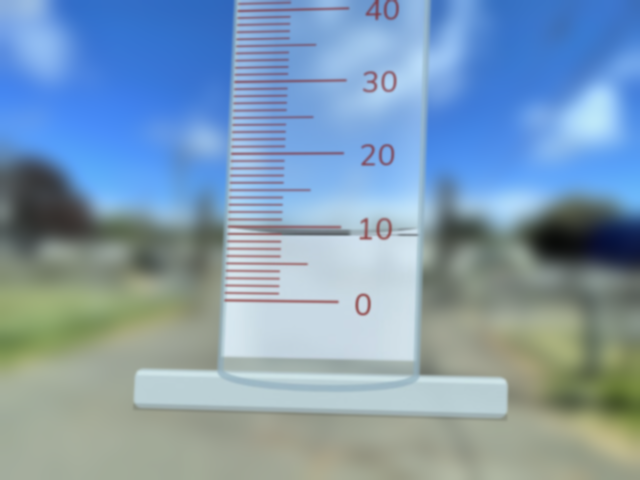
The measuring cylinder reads 9 mL
